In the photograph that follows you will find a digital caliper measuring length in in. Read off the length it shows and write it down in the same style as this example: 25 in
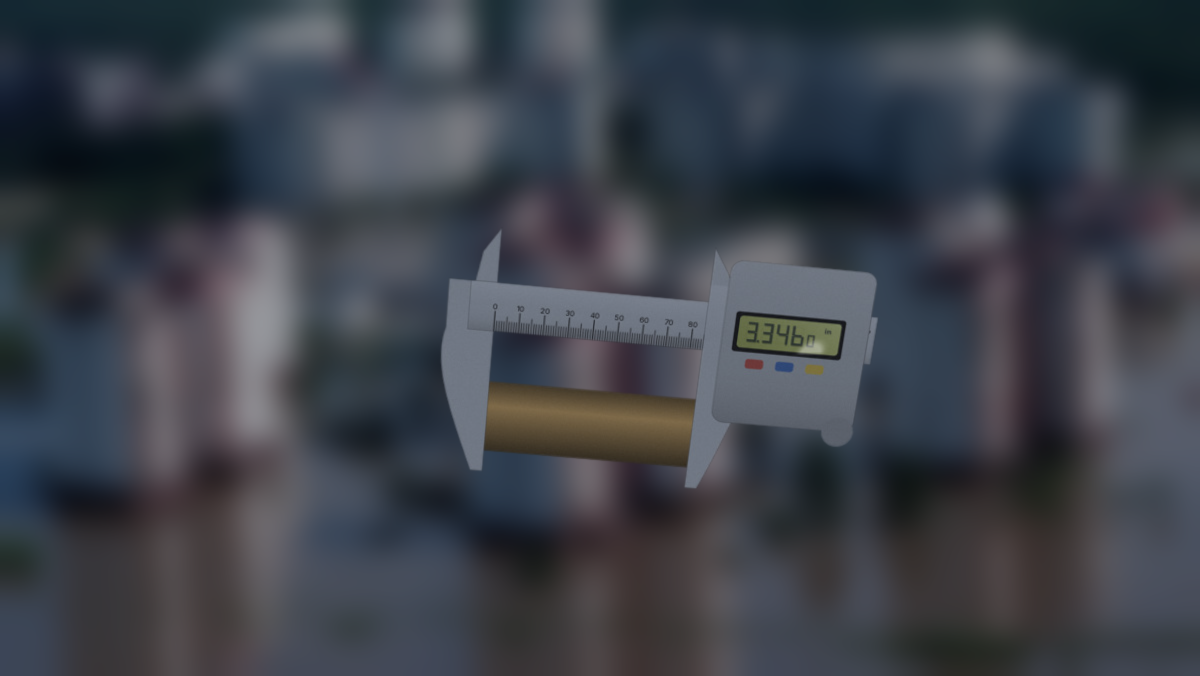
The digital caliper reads 3.3460 in
